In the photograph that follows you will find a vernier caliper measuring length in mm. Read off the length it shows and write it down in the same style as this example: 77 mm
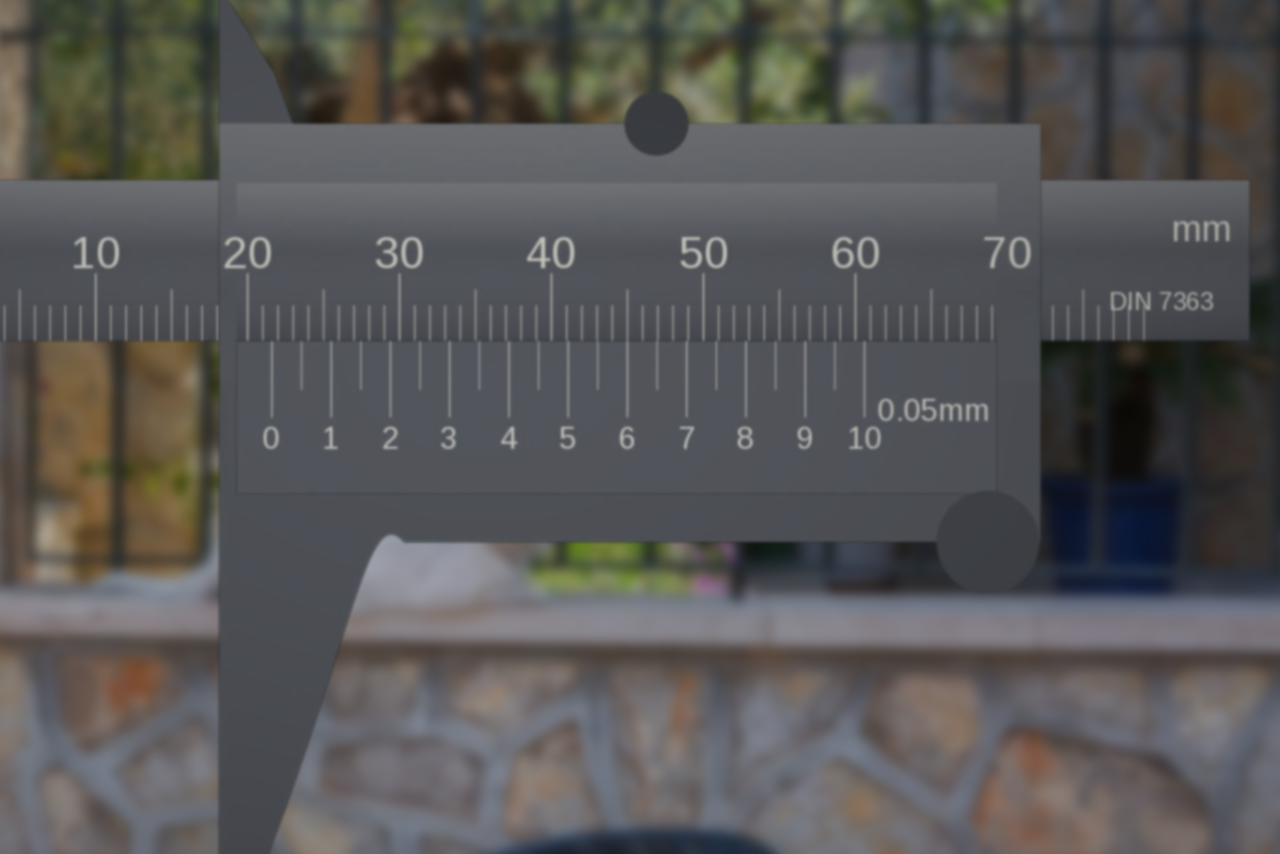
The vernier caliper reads 21.6 mm
